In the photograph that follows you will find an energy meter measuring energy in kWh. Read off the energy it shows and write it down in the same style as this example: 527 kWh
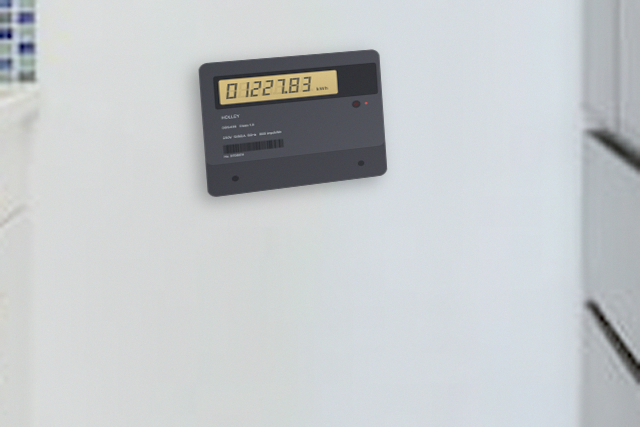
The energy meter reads 1227.83 kWh
